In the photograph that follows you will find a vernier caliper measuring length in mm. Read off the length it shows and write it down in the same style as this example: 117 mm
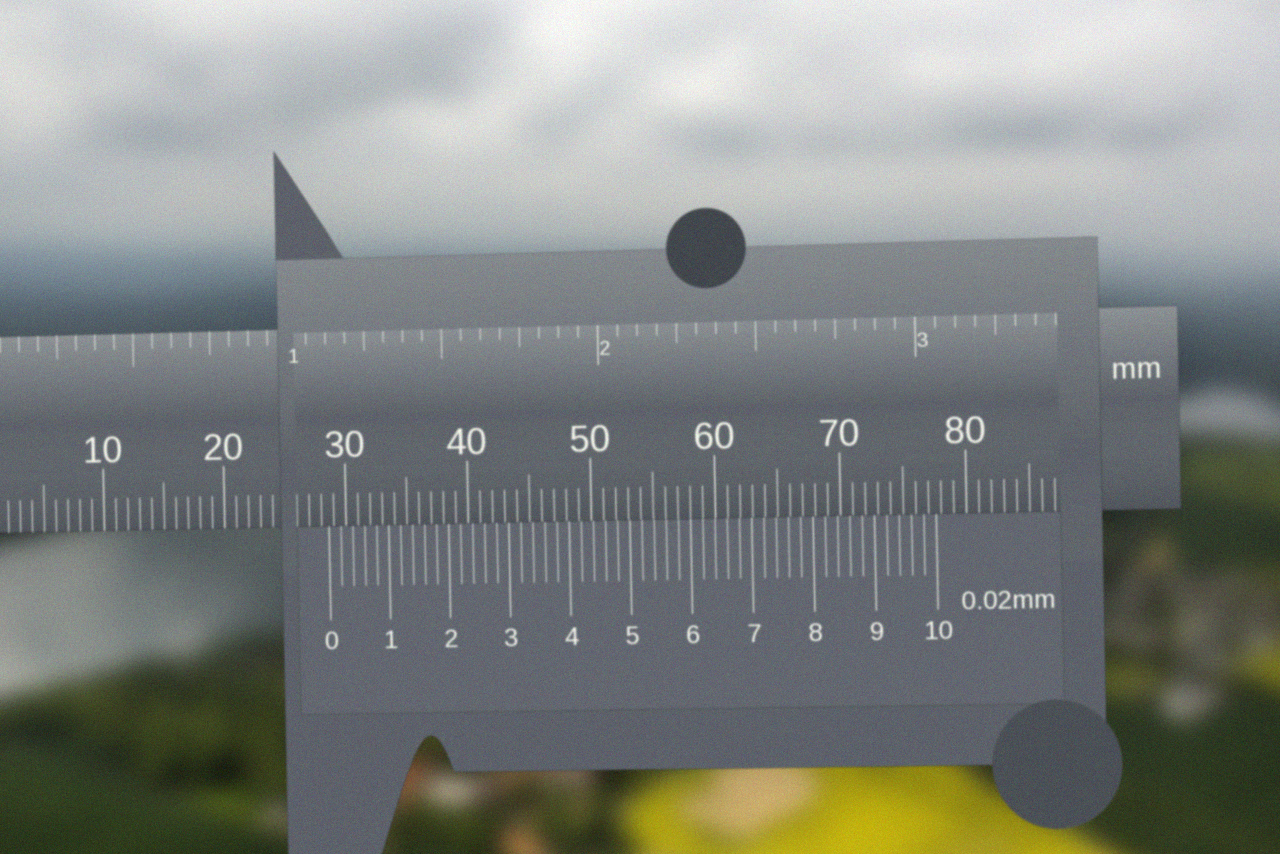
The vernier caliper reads 28.6 mm
